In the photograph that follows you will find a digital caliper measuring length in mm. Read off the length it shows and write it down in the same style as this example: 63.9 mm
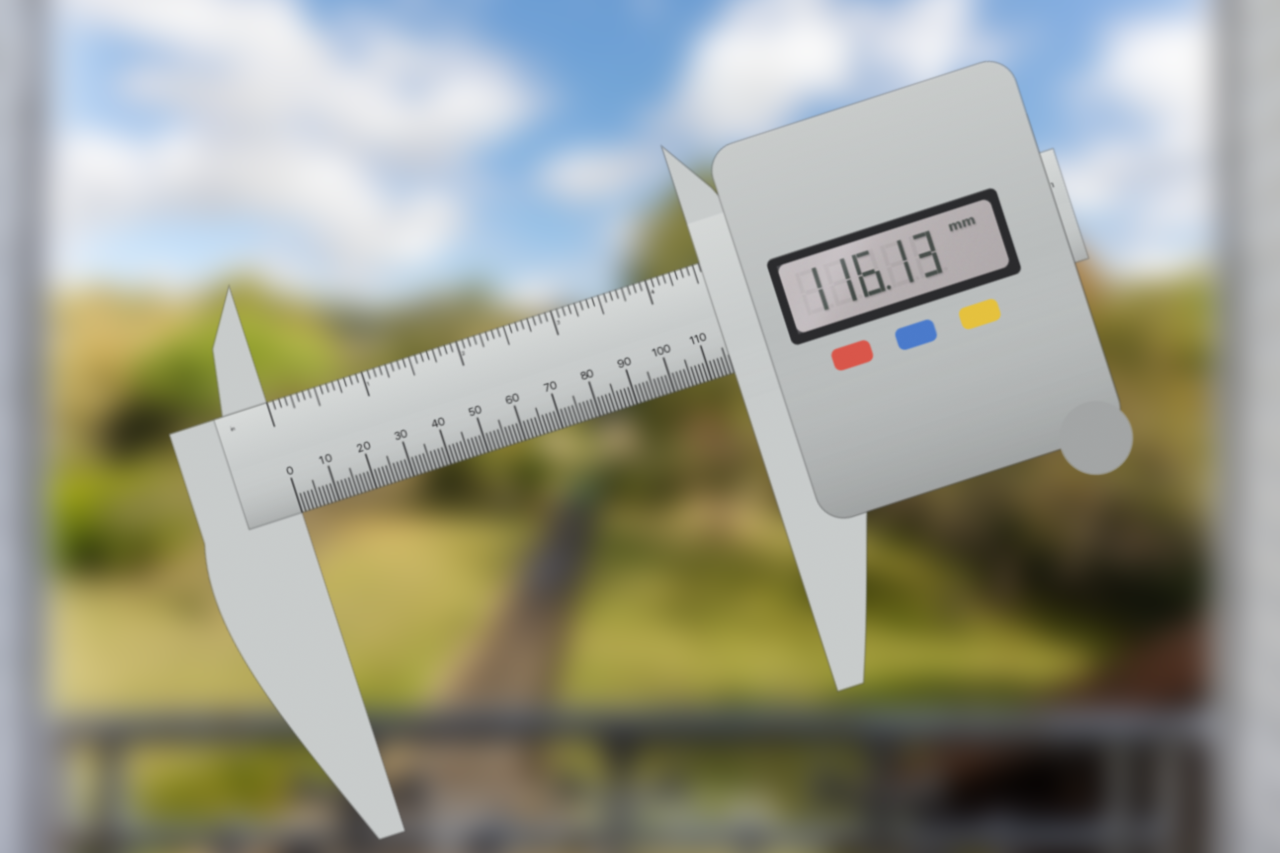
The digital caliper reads 116.13 mm
